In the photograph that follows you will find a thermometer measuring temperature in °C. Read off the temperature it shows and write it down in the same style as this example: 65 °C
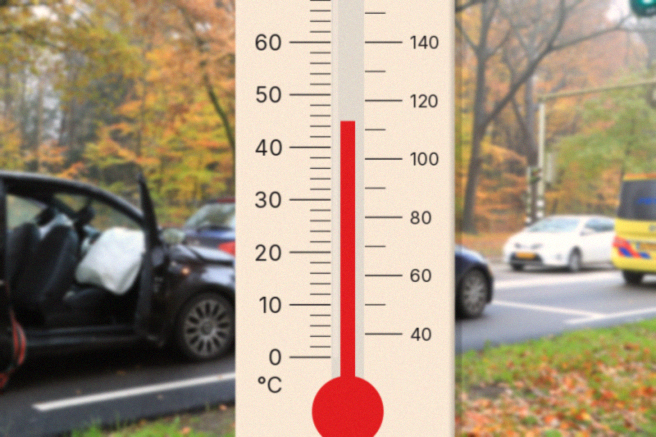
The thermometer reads 45 °C
